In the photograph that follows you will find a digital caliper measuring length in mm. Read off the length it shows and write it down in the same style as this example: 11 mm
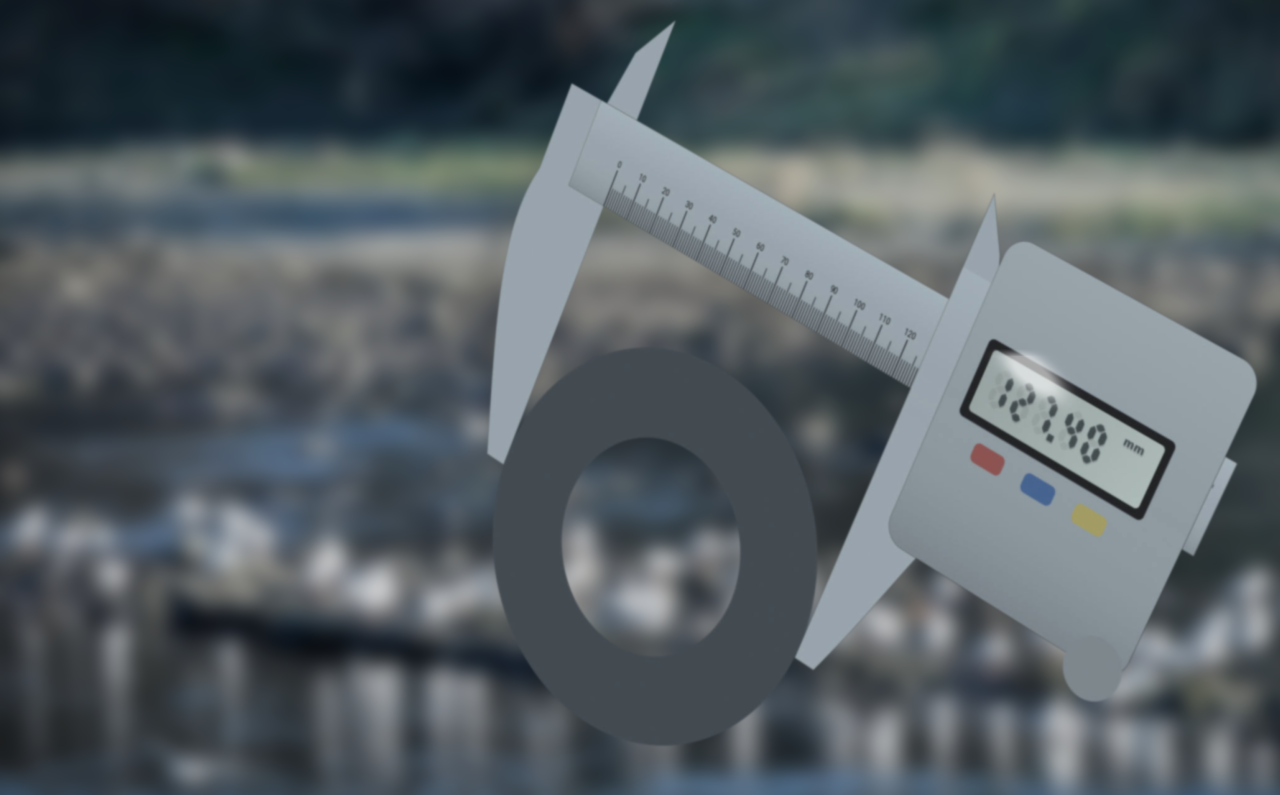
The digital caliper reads 127.40 mm
